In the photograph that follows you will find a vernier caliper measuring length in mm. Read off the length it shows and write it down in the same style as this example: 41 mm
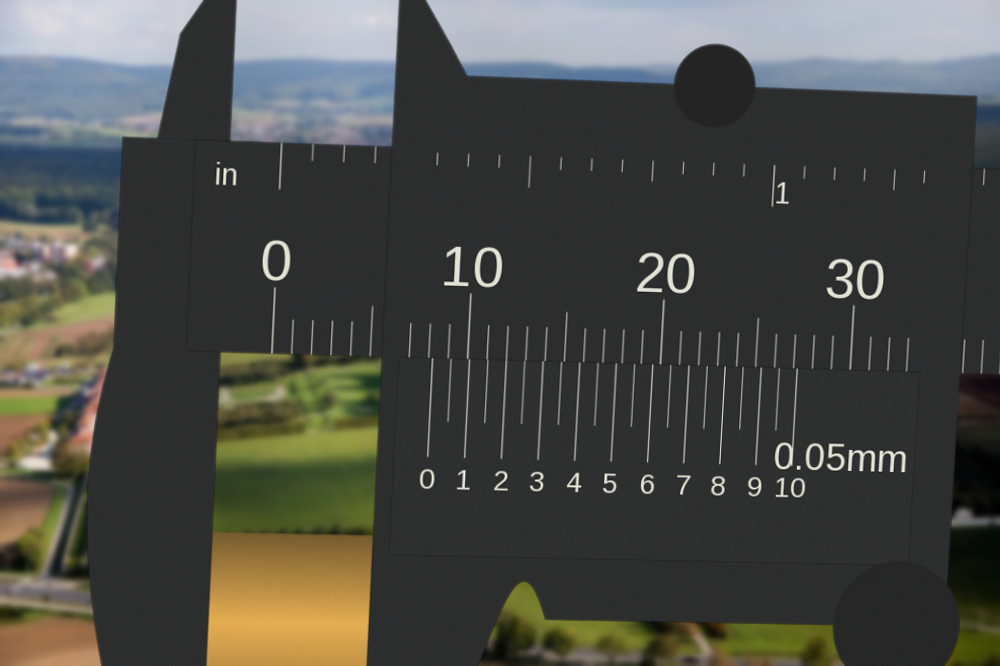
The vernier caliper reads 8.2 mm
